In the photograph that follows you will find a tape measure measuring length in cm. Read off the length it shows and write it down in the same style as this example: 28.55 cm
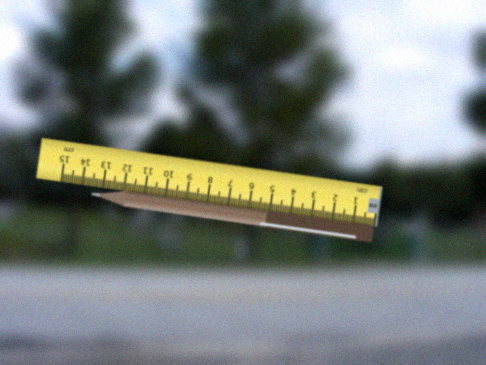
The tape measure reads 13.5 cm
